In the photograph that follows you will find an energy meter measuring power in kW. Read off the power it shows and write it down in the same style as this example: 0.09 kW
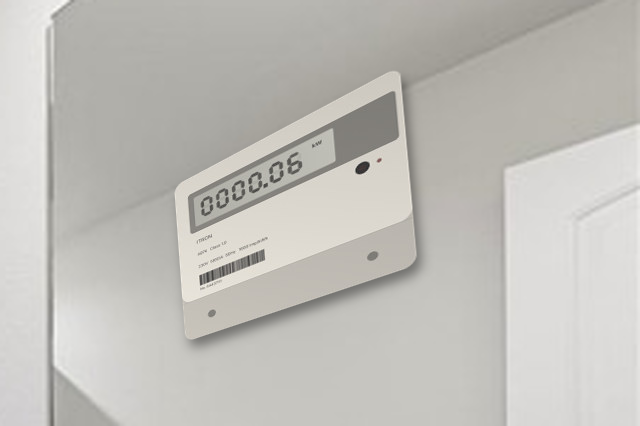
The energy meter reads 0.06 kW
